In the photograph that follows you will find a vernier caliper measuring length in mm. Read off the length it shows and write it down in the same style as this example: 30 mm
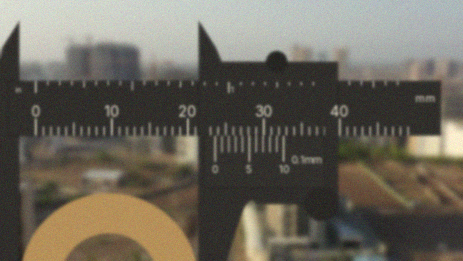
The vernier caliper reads 23.6 mm
